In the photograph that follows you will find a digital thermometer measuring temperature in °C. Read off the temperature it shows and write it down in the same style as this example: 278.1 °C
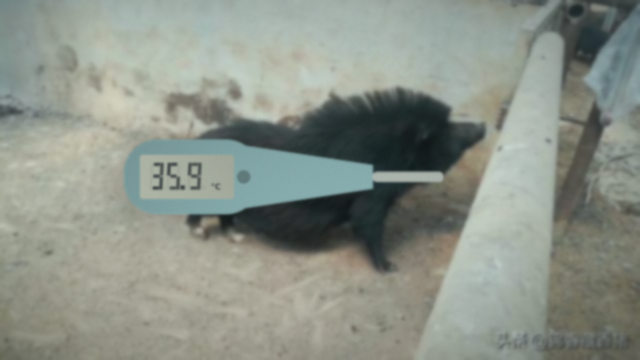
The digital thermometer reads 35.9 °C
